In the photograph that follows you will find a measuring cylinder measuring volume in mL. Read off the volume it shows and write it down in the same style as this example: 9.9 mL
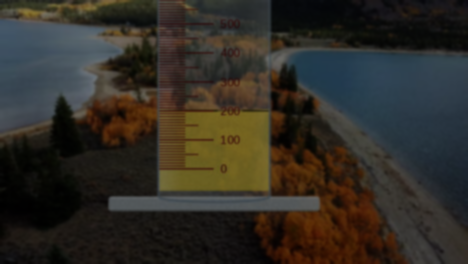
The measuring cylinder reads 200 mL
